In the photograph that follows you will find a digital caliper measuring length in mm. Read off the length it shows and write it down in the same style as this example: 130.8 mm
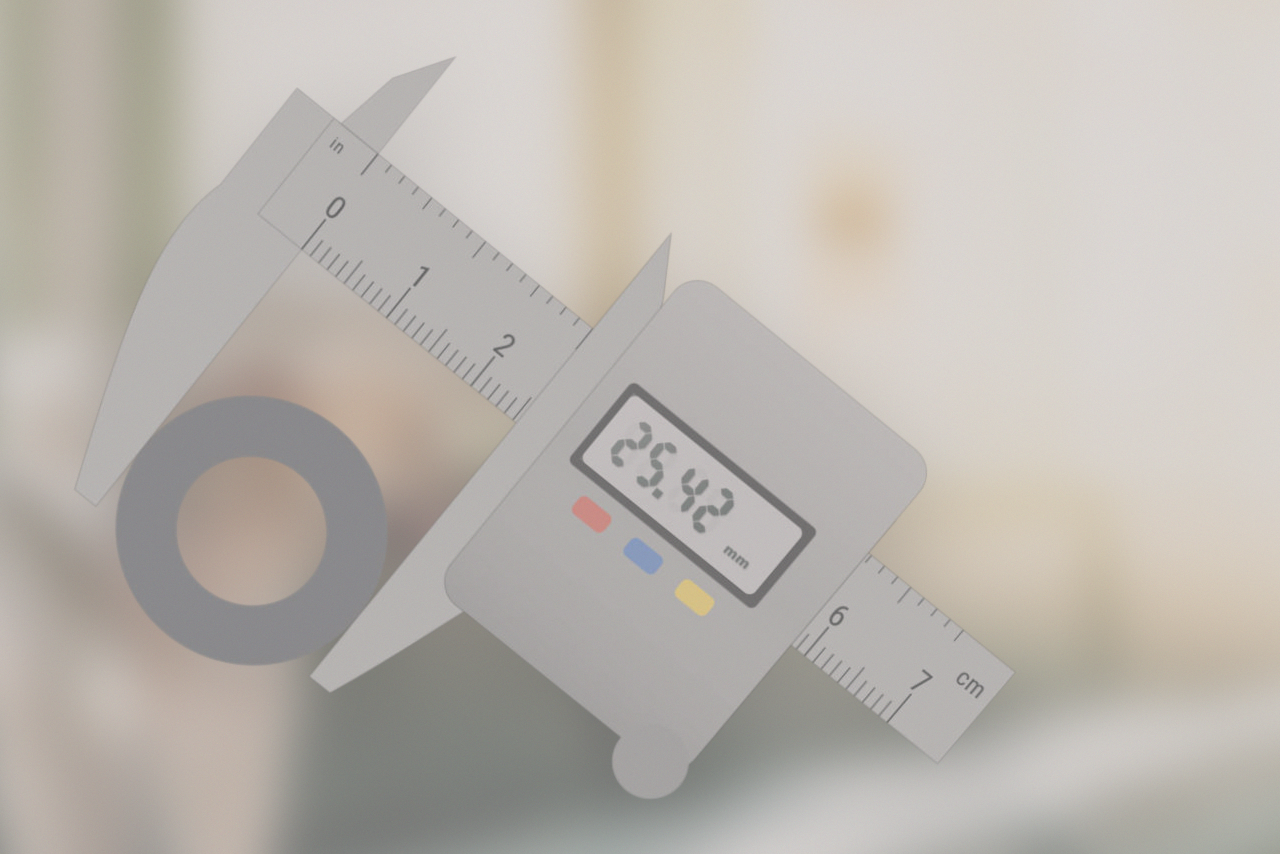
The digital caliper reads 25.42 mm
